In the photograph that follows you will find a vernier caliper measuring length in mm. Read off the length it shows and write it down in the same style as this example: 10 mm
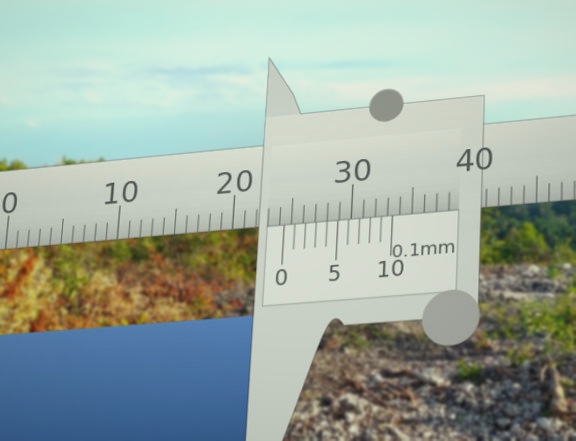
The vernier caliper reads 24.4 mm
